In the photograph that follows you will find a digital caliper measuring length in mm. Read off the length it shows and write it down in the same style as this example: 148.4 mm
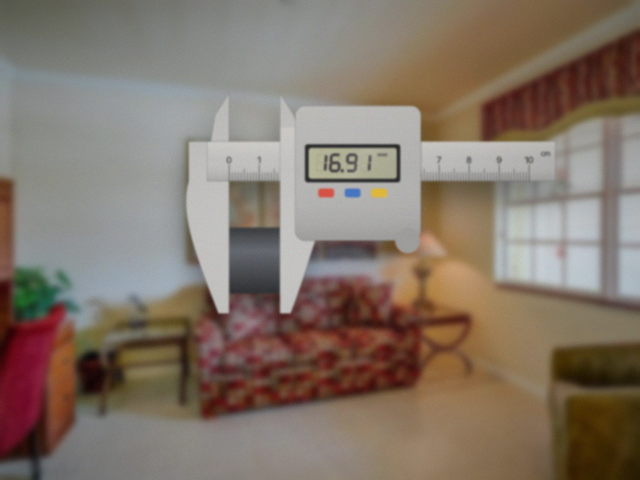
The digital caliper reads 16.91 mm
